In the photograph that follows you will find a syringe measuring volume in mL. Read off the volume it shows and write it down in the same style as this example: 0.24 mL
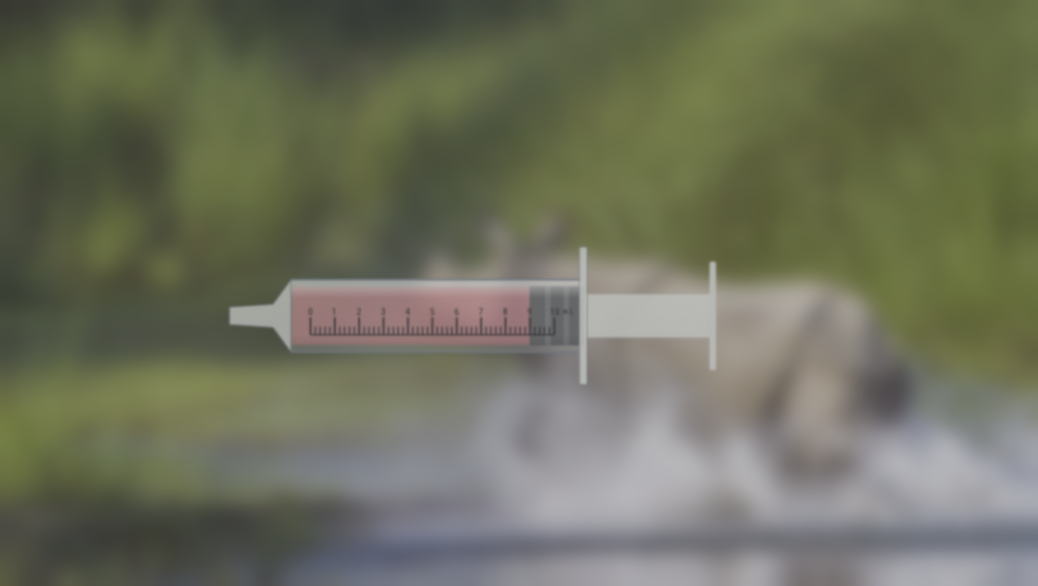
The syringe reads 9 mL
